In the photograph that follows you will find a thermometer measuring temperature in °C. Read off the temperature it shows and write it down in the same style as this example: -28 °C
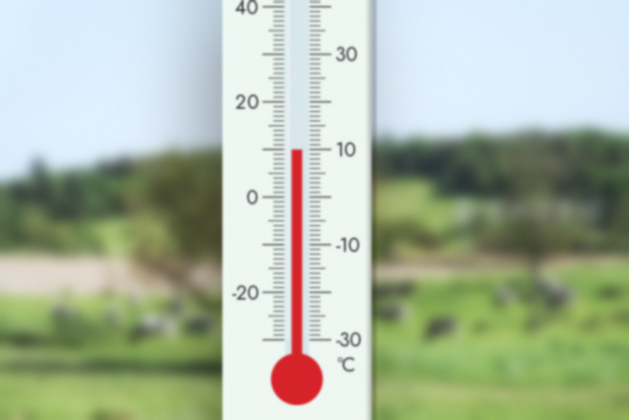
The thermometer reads 10 °C
